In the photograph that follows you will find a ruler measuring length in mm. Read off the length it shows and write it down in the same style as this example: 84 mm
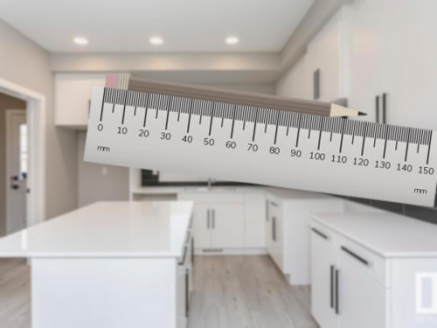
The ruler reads 120 mm
